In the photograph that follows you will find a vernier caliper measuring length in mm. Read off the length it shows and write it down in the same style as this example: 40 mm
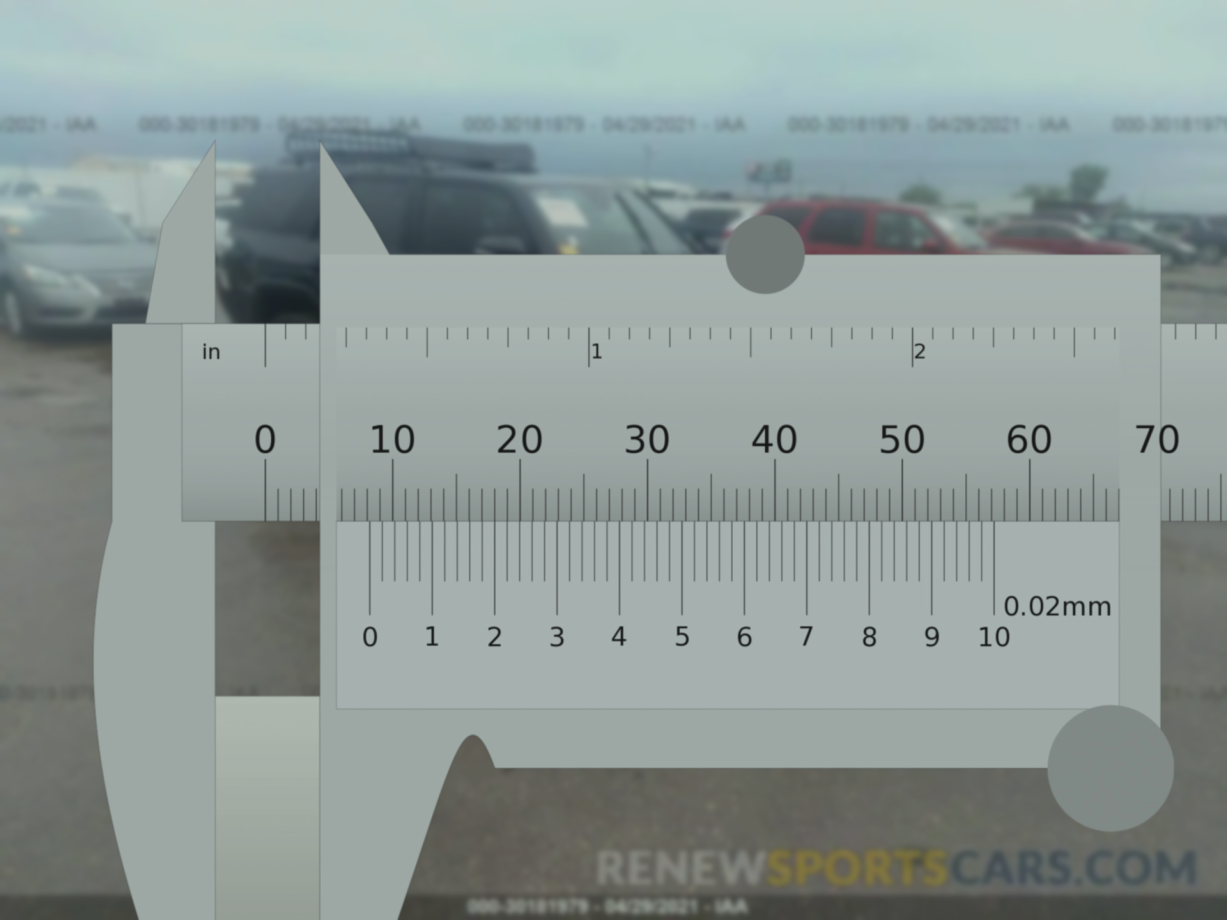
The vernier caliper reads 8.2 mm
